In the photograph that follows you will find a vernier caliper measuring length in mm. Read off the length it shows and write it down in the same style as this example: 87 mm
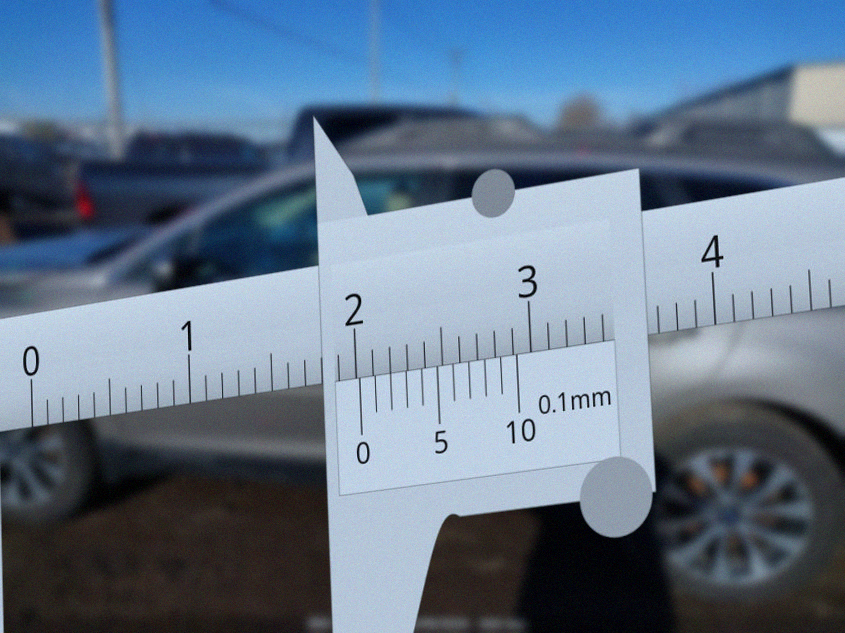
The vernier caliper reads 20.2 mm
